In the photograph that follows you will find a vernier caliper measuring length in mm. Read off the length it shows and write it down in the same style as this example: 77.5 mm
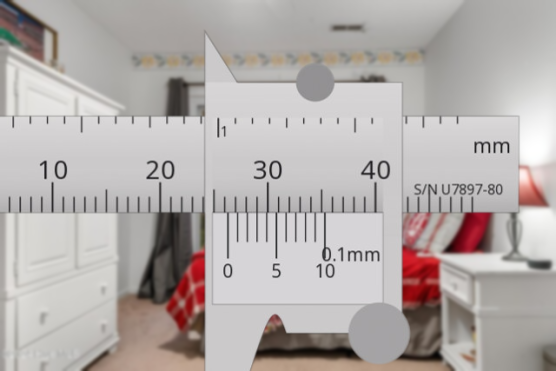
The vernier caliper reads 26.3 mm
